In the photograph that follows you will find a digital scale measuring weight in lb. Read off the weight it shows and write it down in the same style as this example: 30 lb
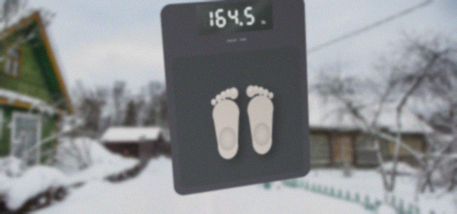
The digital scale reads 164.5 lb
